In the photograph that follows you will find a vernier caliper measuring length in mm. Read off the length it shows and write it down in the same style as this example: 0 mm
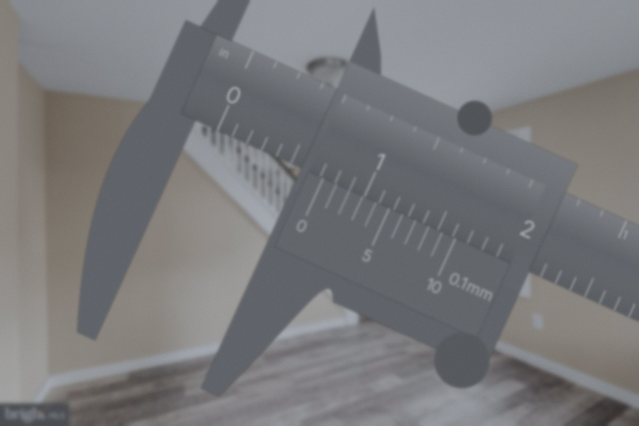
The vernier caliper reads 7.2 mm
